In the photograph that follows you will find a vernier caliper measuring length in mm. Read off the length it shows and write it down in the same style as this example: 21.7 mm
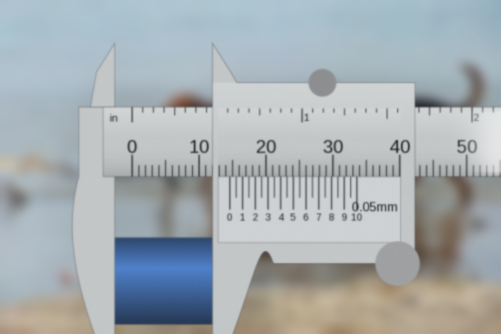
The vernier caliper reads 14.6 mm
